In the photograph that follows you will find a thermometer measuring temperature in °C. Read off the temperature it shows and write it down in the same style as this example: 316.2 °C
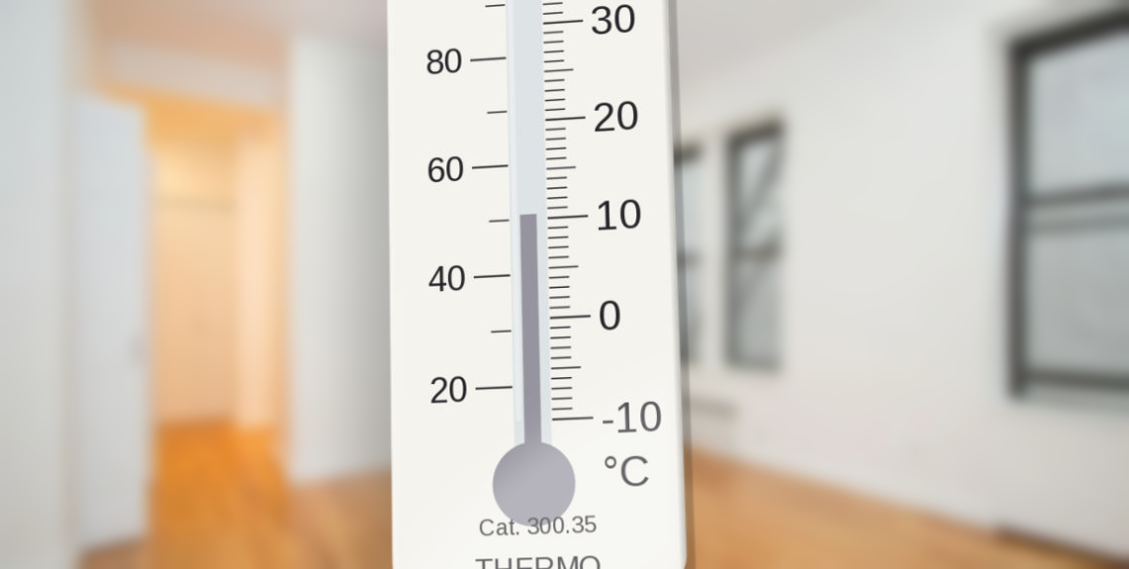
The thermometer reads 10.5 °C
